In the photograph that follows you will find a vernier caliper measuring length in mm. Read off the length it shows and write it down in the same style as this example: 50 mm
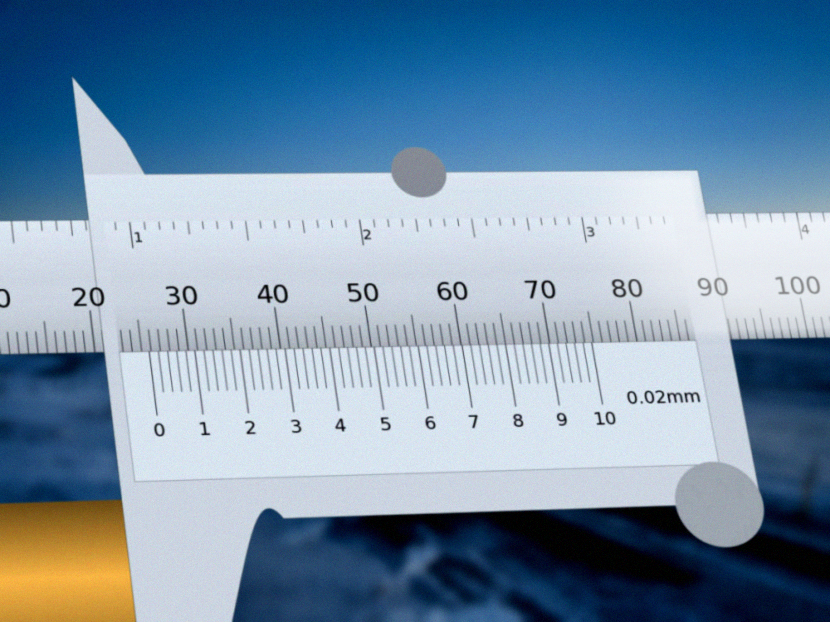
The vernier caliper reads 25.8 mm
